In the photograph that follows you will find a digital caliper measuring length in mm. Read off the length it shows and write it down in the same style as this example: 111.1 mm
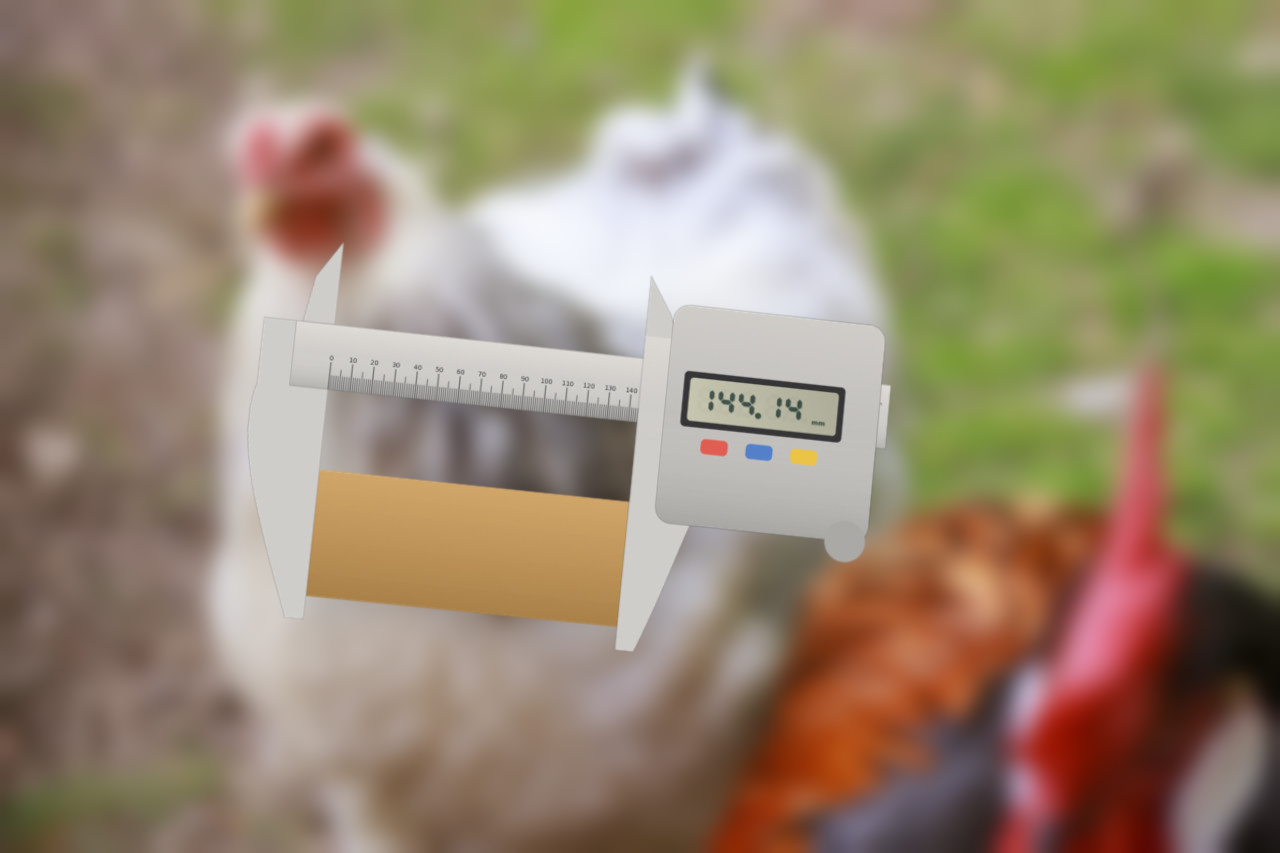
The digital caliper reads 144.14 mm
